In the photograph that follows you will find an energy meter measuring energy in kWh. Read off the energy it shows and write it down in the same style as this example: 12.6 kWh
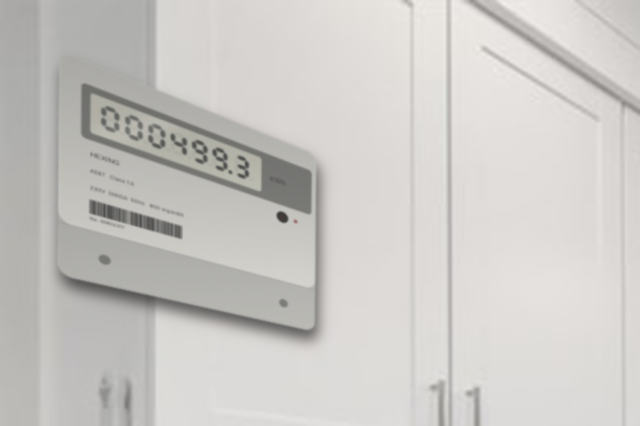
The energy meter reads 499.3 kWh
